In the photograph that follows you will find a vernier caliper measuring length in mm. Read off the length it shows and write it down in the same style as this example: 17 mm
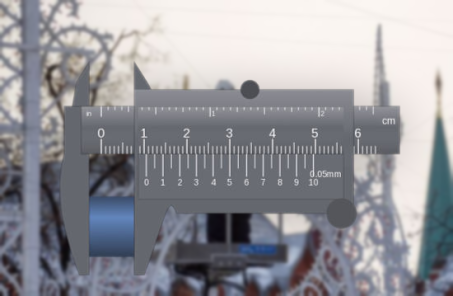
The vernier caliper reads 10.5 mm
